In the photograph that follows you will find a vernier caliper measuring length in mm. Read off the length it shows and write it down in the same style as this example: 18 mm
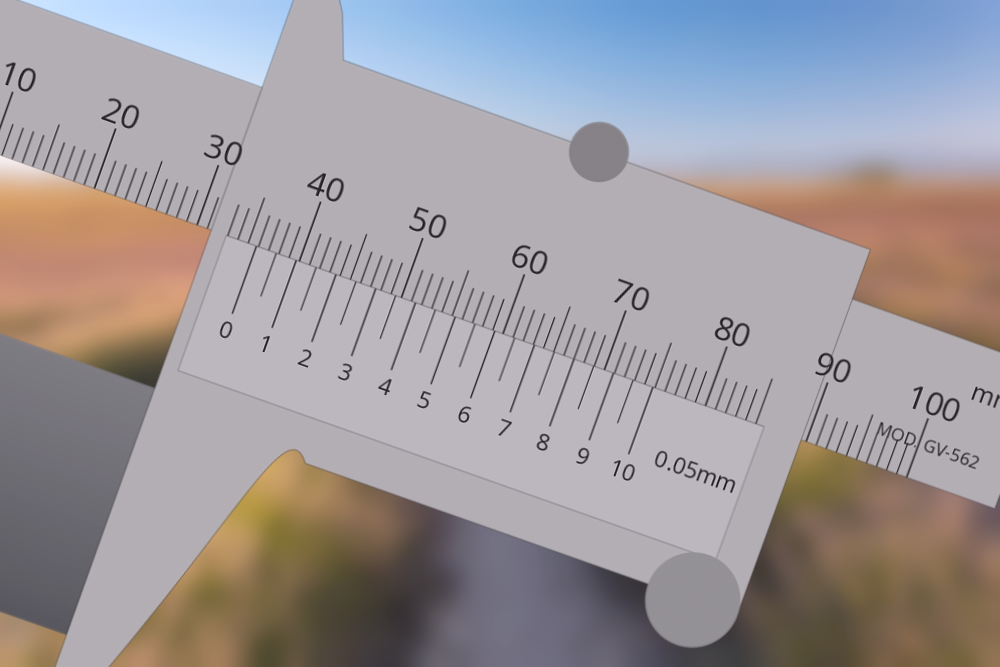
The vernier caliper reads 35.8 mm
